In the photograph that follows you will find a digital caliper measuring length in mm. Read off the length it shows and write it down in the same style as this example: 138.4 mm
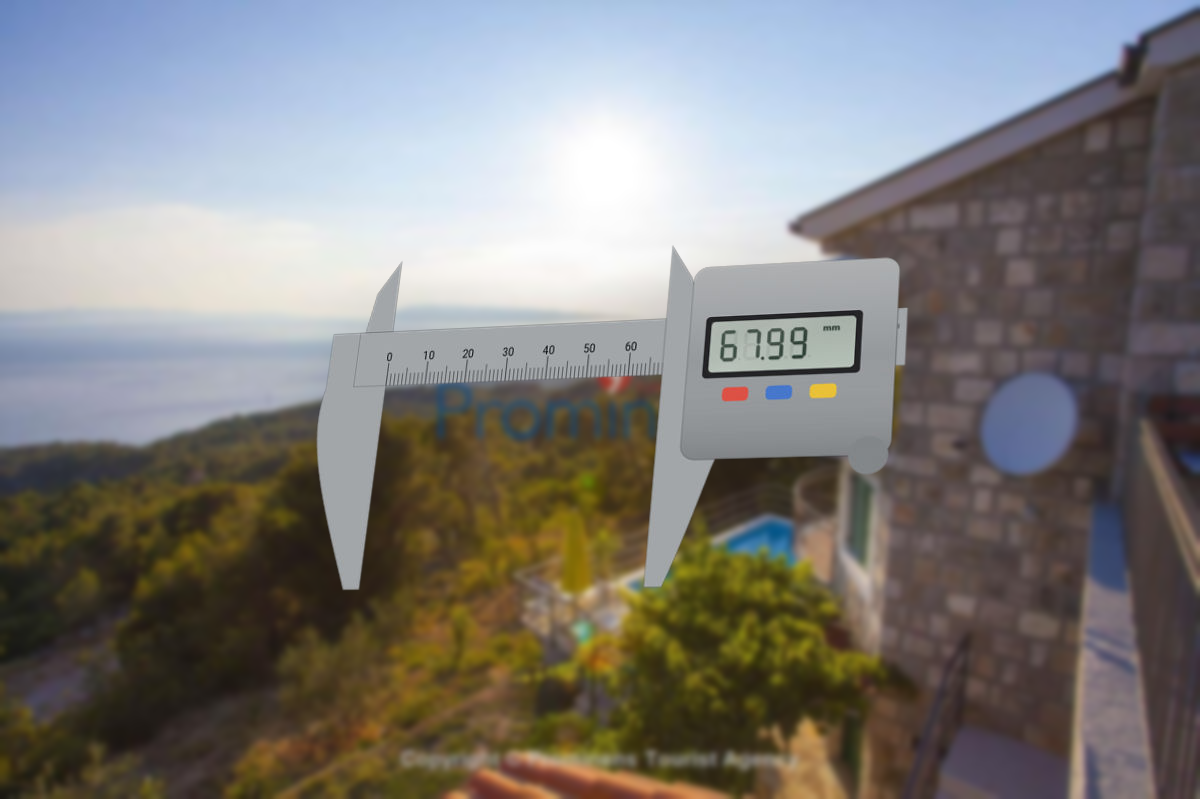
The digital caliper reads 67.99 mm
